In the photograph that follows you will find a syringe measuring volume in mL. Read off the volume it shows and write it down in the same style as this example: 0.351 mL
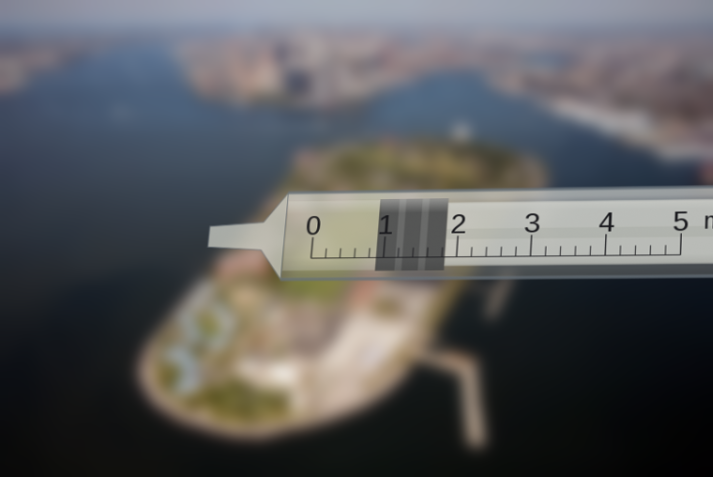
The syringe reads 0.9 mL
